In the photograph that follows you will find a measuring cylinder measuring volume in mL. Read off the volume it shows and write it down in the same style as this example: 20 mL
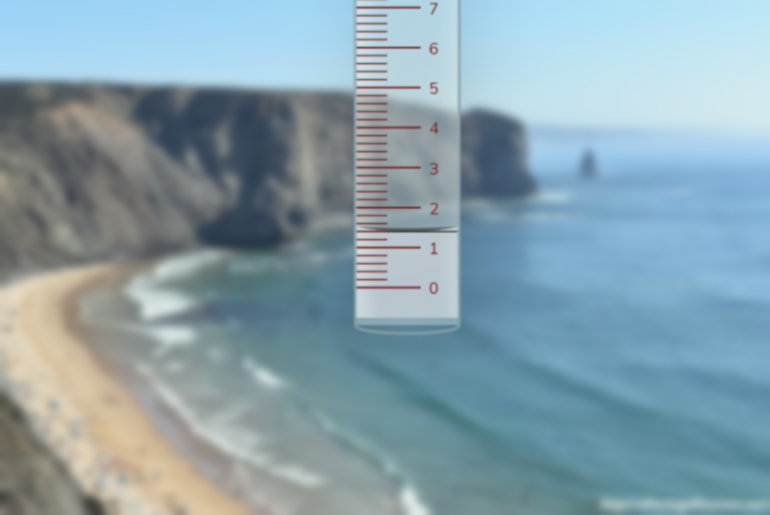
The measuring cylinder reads 1.4 mL
